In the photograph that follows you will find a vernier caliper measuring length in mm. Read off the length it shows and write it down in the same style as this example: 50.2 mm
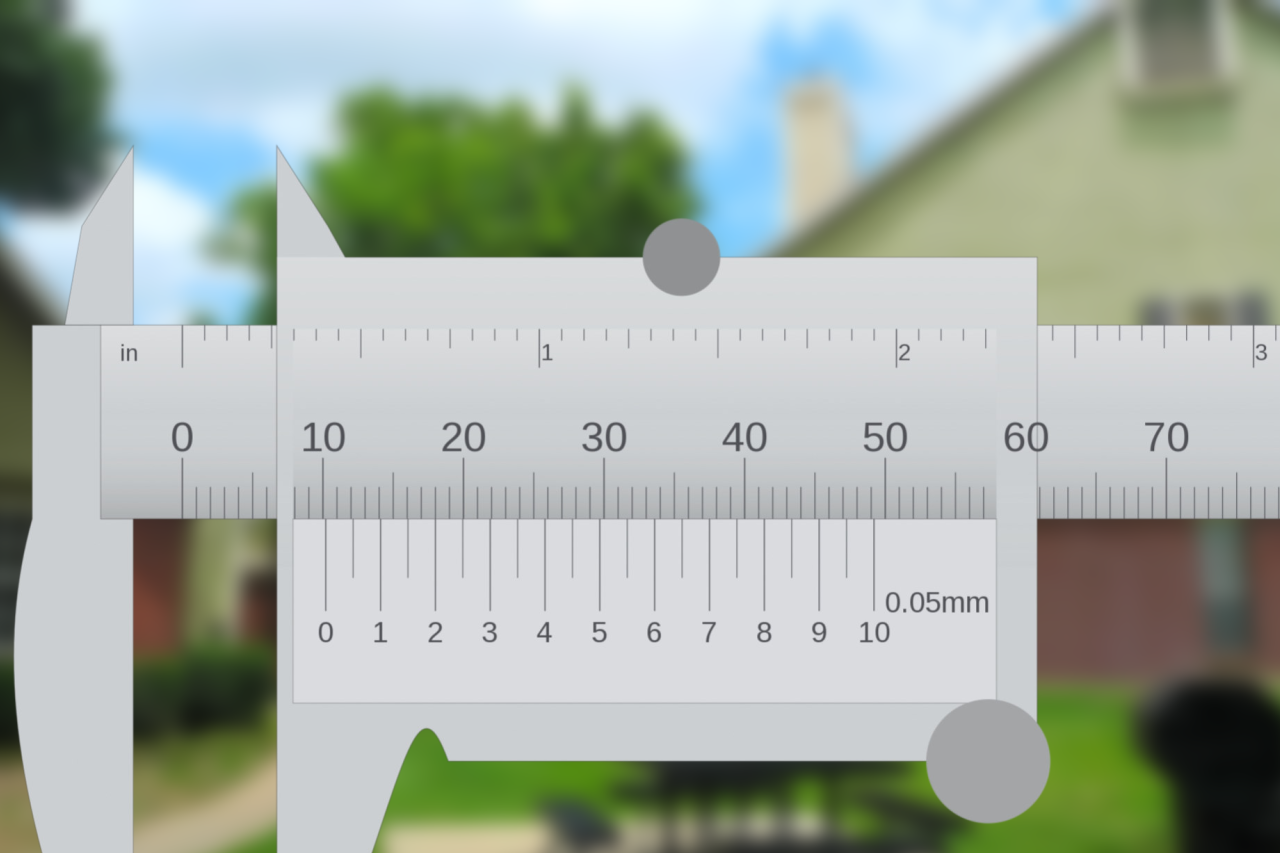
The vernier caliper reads 10.2 mm
